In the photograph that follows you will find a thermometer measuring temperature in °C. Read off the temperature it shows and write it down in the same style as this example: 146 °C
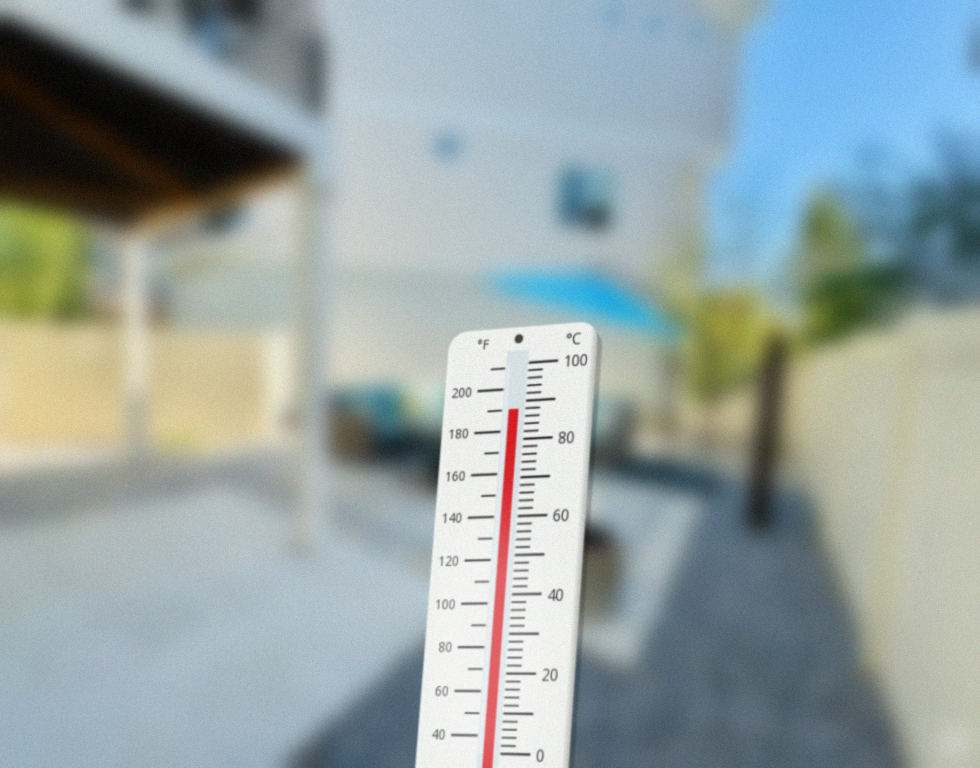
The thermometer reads 88 °C
